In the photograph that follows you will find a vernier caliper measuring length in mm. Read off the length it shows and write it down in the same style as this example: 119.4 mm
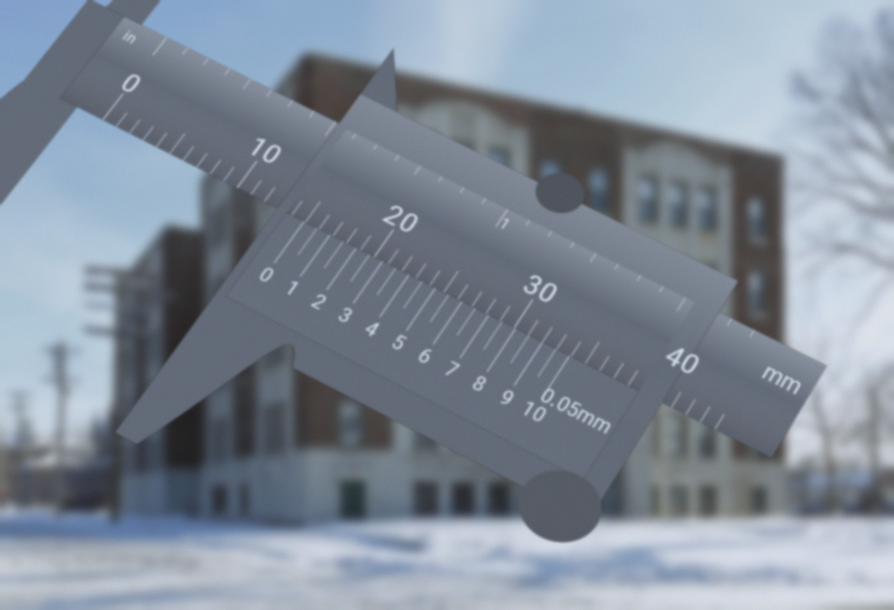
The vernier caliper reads 14.9 mm
